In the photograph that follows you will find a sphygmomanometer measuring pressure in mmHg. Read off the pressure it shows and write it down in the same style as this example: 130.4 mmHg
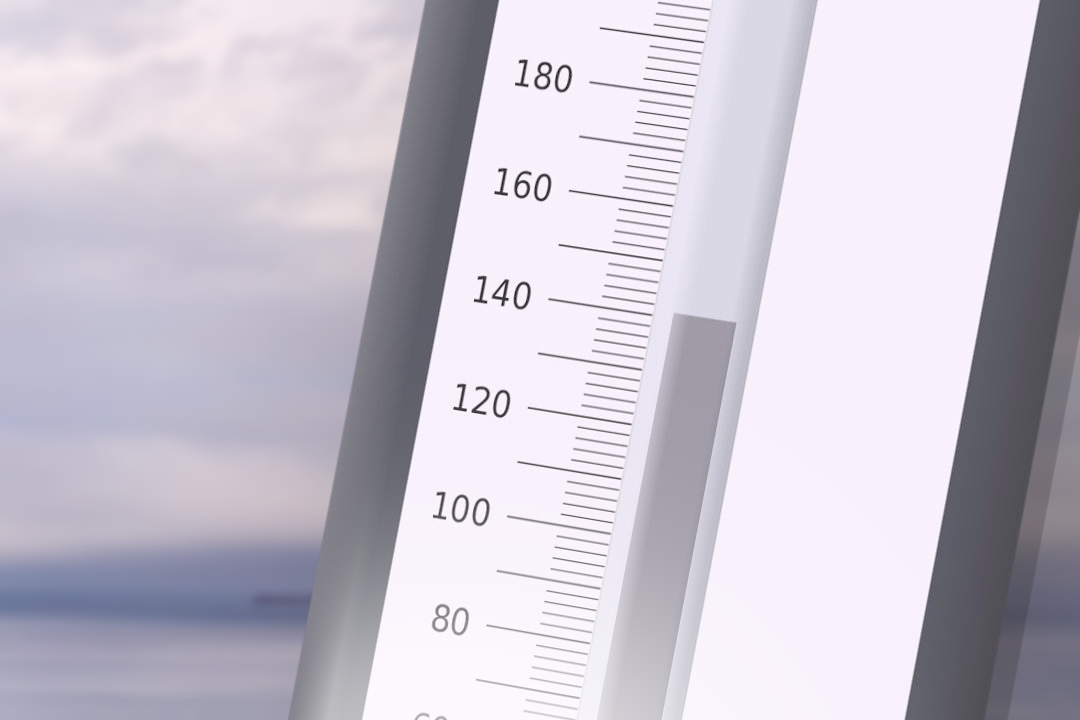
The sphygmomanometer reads 141 mmHg
